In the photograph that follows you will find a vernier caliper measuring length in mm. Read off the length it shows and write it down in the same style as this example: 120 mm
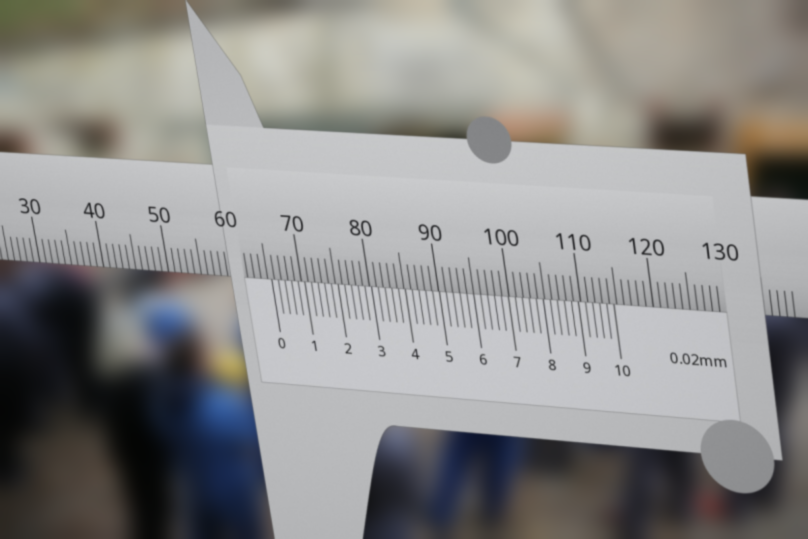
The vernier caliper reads 65.6 mm
